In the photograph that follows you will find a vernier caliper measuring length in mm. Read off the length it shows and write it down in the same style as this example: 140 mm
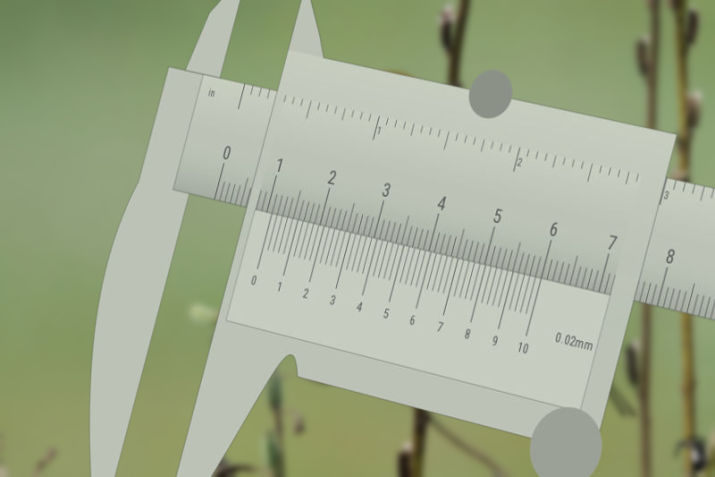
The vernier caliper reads 11.0 mm
